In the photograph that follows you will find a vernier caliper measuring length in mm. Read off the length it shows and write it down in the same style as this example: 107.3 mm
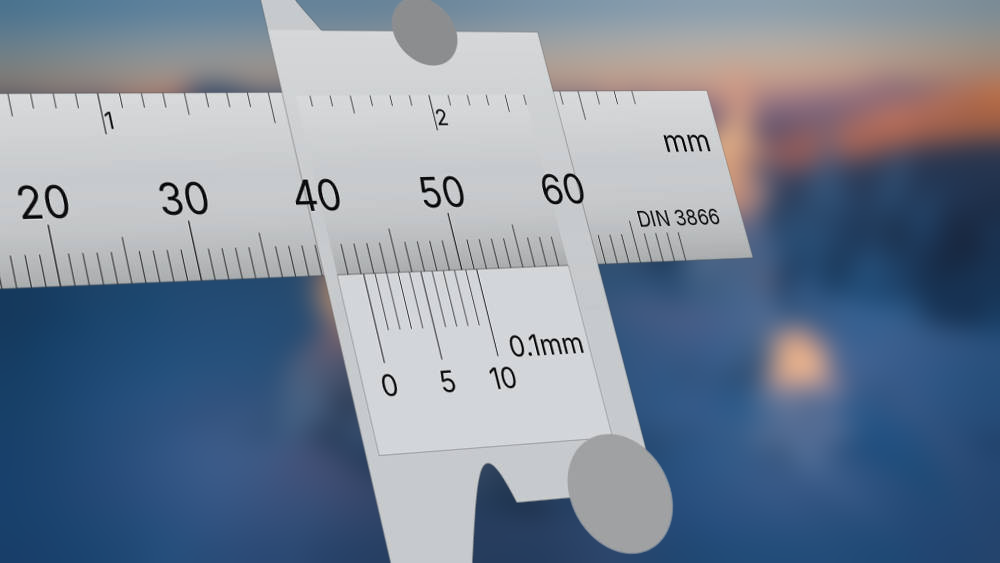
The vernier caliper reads 42.2 mm
